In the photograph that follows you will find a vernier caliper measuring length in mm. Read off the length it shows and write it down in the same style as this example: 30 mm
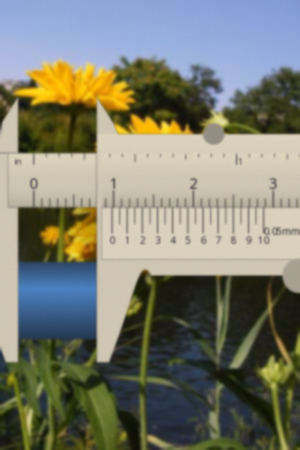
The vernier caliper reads 9.8 mm
